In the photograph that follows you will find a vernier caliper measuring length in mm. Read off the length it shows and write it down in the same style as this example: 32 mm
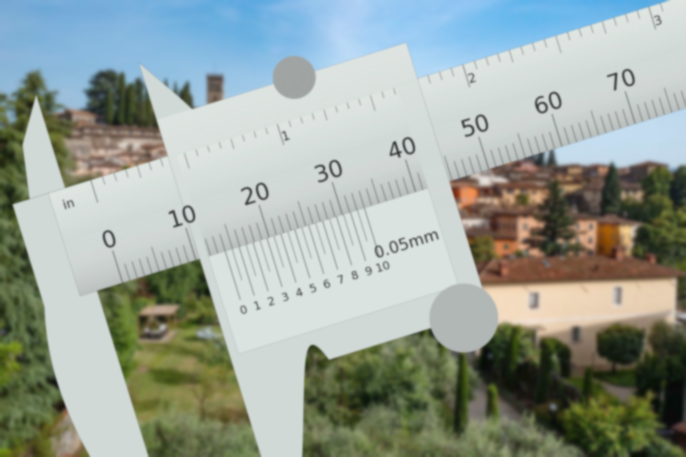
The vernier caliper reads 14.0 mm
